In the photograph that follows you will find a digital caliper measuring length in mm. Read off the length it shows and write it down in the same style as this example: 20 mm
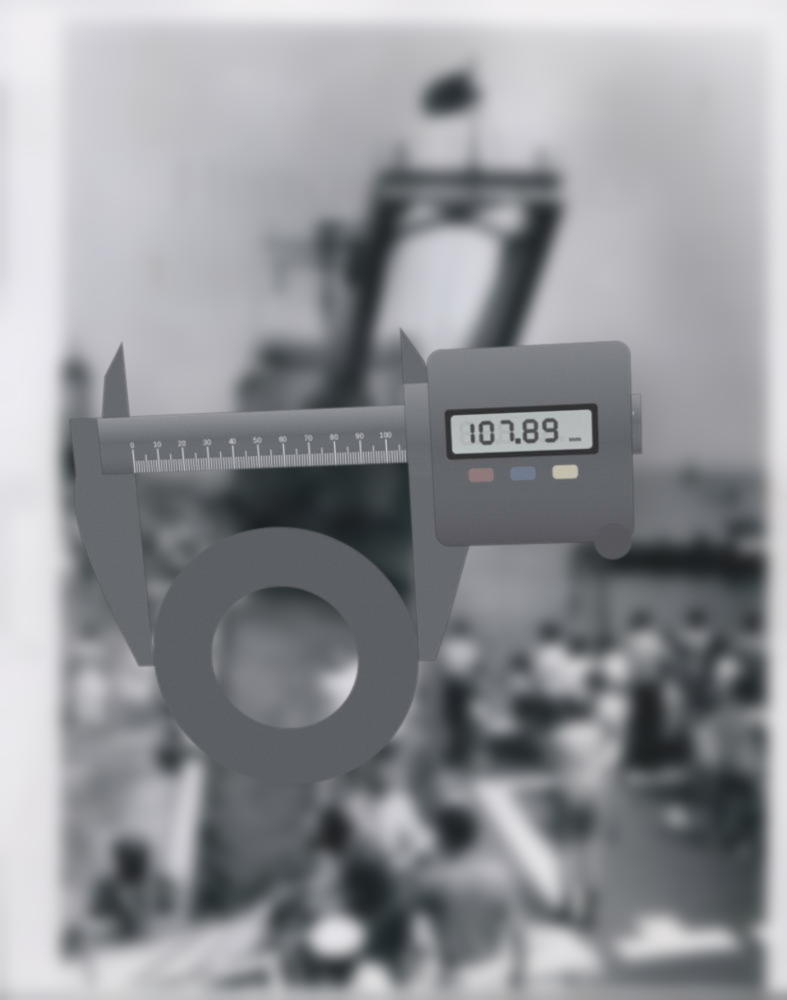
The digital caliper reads 107.89 mm
